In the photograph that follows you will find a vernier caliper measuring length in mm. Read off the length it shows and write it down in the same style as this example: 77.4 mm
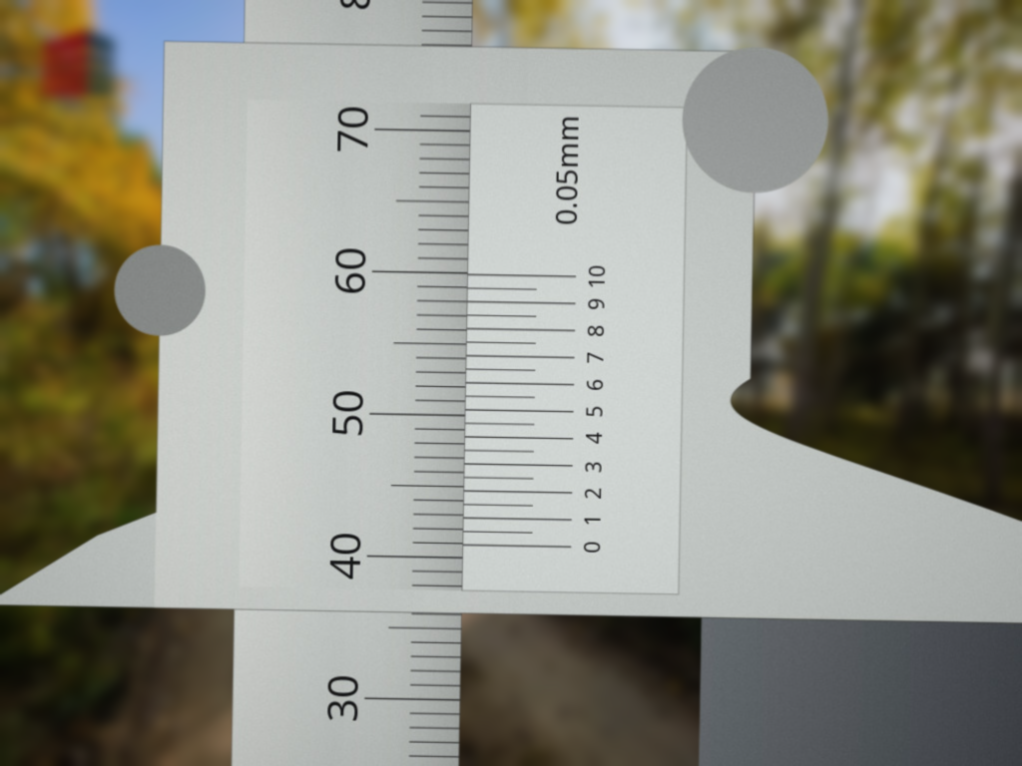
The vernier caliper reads 40.9 mm
